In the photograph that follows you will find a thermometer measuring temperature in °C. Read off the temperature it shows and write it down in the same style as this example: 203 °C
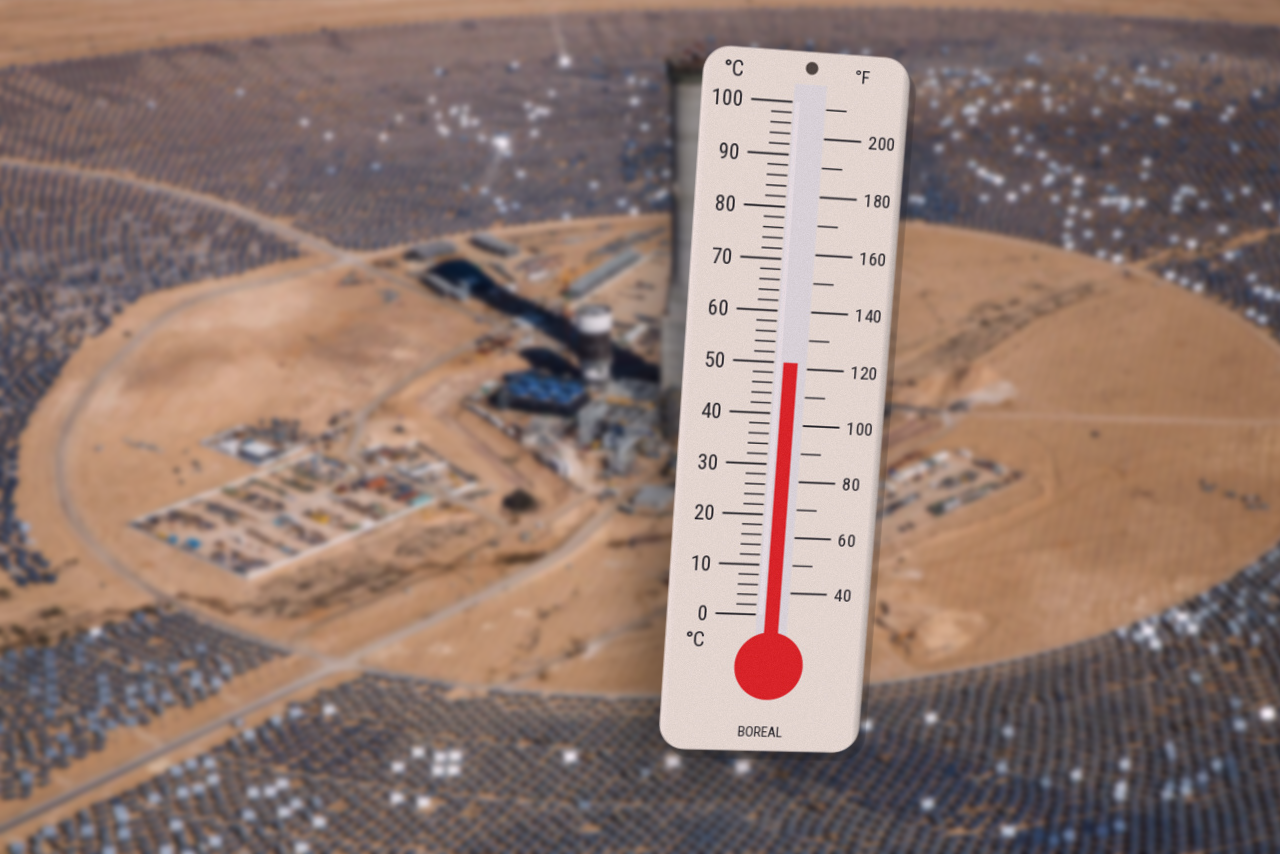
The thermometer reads 50 °C
